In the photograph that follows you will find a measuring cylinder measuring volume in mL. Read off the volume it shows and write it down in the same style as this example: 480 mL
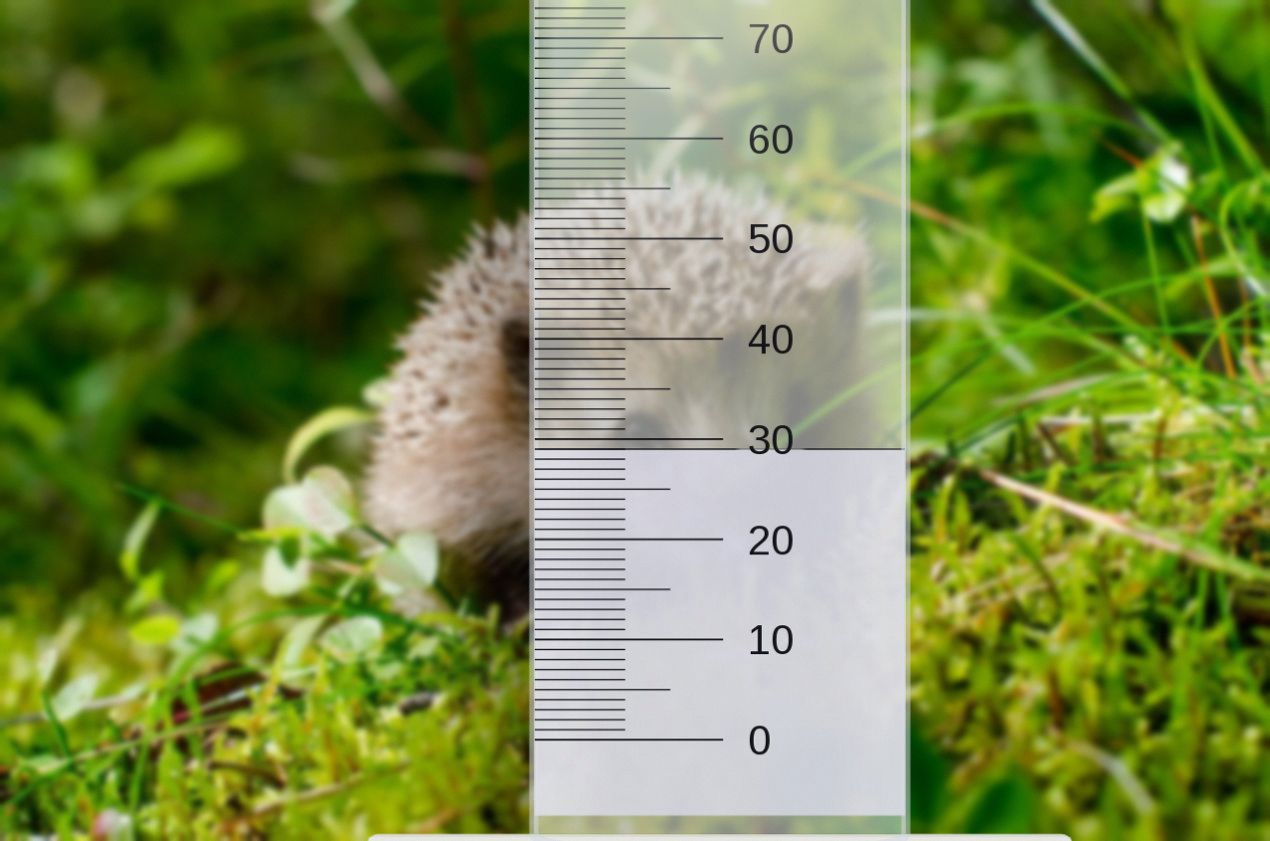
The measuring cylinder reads 29 mL
